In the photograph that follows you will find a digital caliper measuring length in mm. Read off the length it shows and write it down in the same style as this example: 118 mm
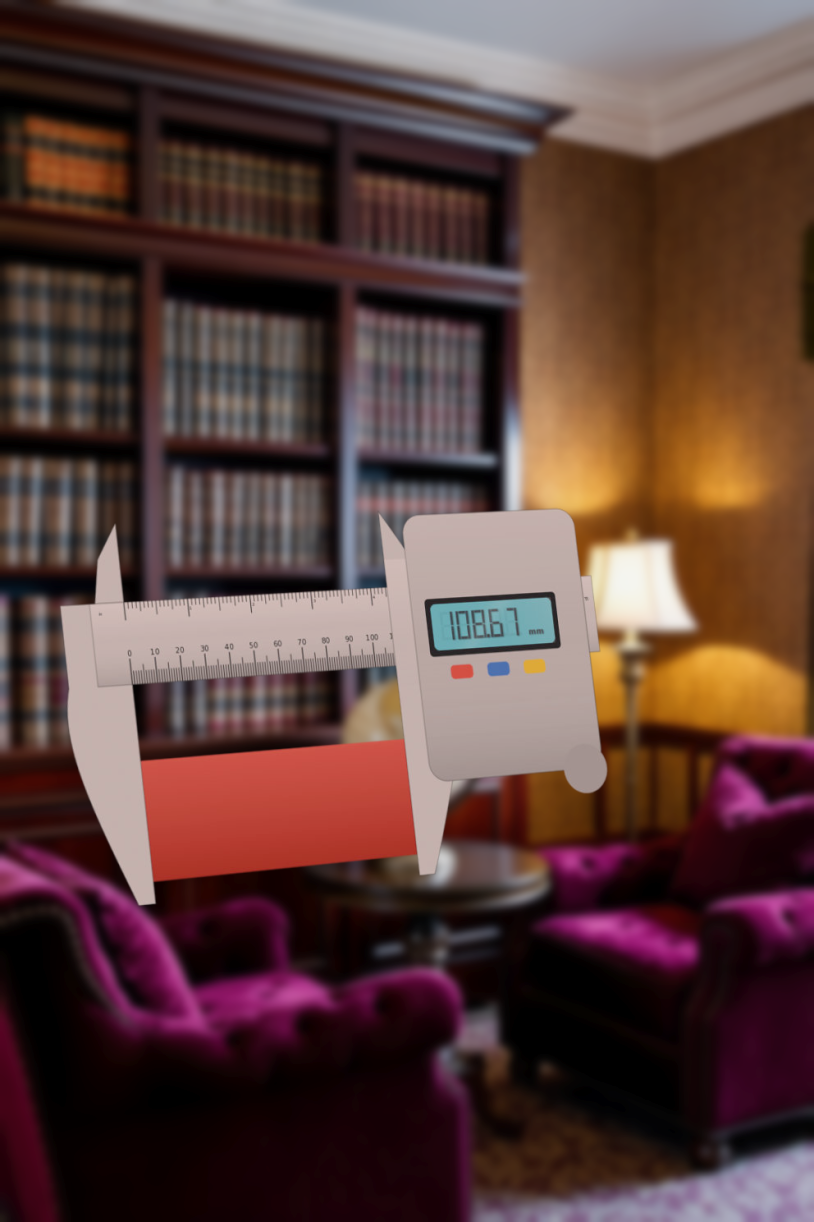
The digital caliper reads 108.67 mm
